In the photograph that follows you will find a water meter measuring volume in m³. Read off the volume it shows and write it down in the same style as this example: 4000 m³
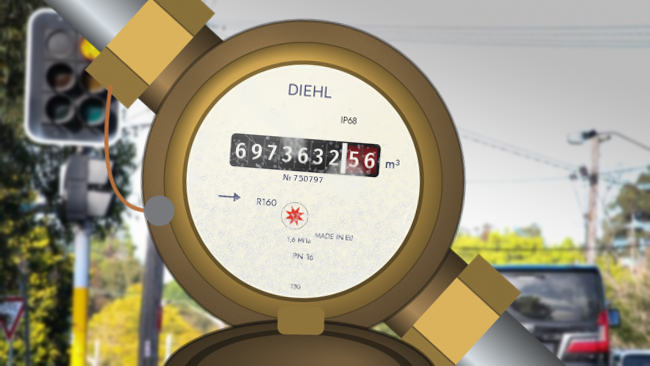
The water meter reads 6973632.56 m³
